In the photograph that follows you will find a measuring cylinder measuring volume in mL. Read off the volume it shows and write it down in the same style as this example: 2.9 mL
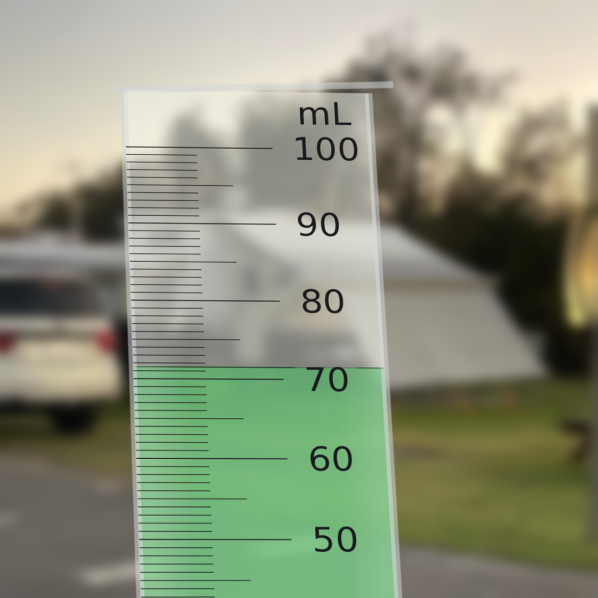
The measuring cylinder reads 71.5 mL
